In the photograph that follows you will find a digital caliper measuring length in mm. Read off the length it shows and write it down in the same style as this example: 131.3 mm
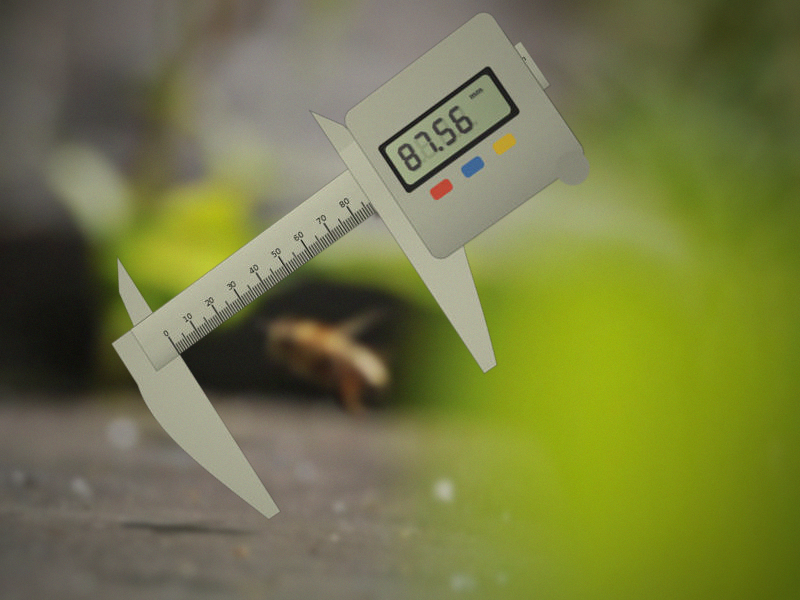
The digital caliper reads 87.56 mm
